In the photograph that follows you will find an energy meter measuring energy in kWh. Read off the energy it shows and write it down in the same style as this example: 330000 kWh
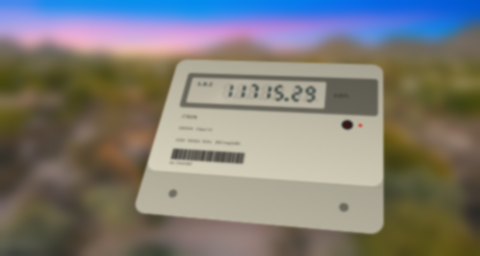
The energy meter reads 11715.29 kWh
